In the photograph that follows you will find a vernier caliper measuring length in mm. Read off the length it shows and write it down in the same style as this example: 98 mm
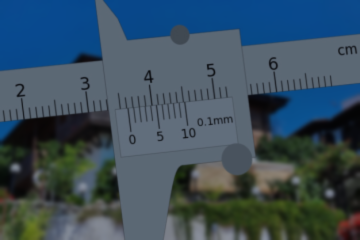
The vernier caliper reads 36.2 mm
